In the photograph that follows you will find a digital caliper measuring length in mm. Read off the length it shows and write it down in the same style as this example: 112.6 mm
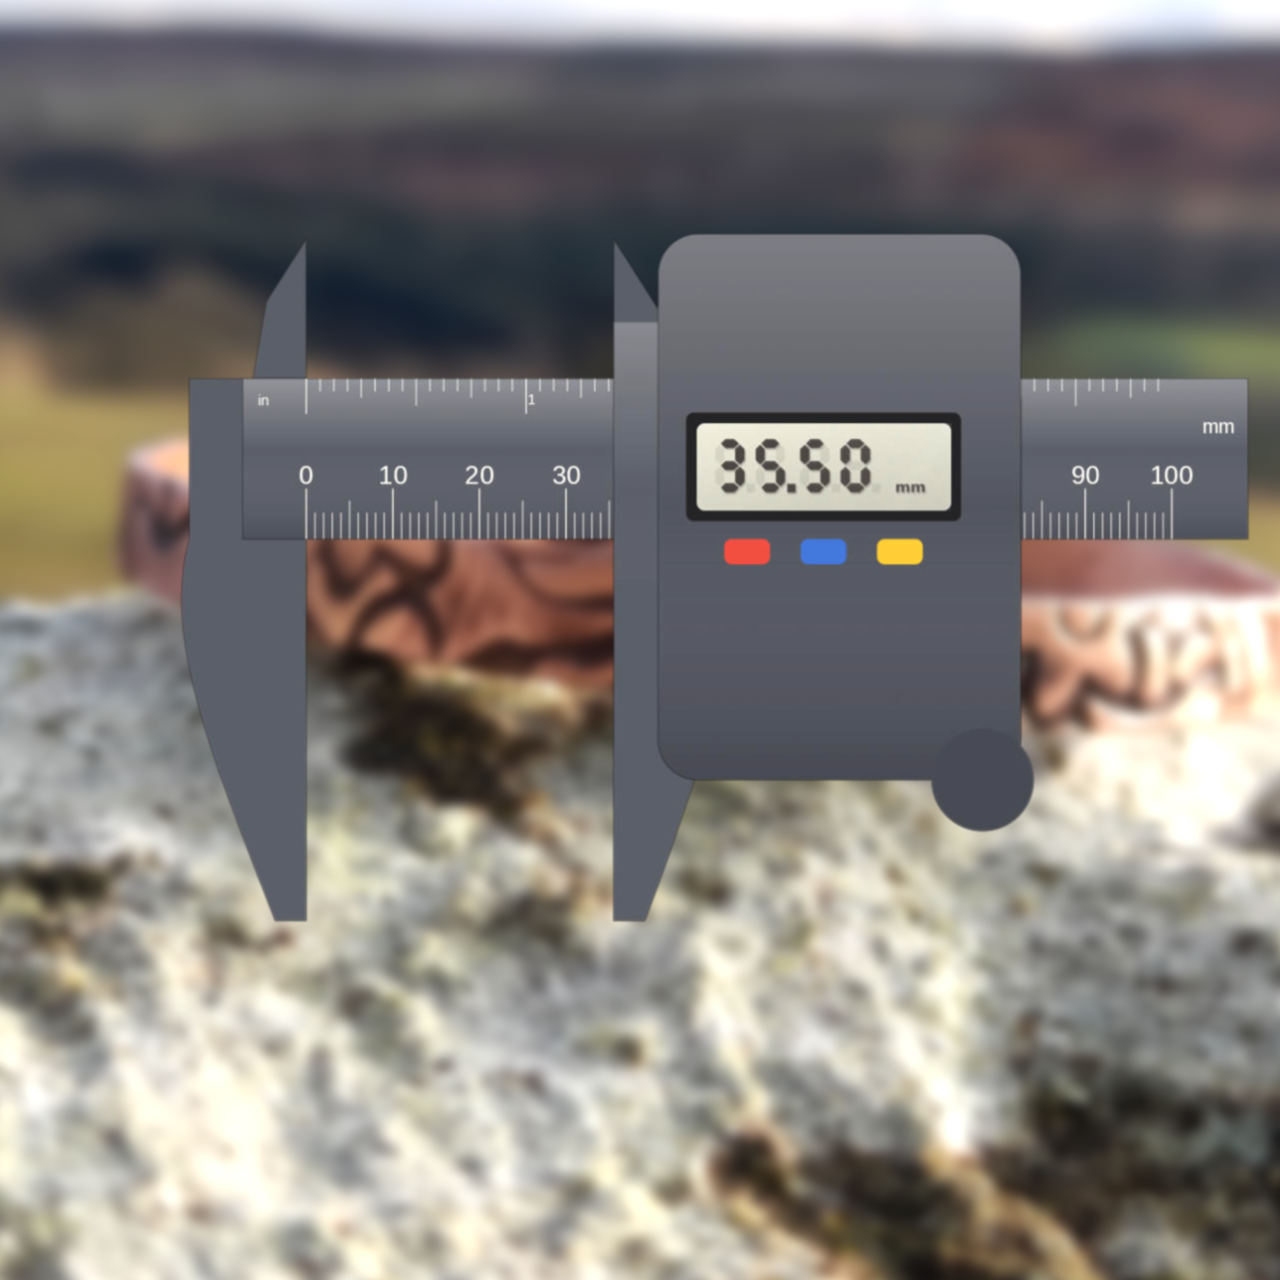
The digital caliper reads 35.50 mm
